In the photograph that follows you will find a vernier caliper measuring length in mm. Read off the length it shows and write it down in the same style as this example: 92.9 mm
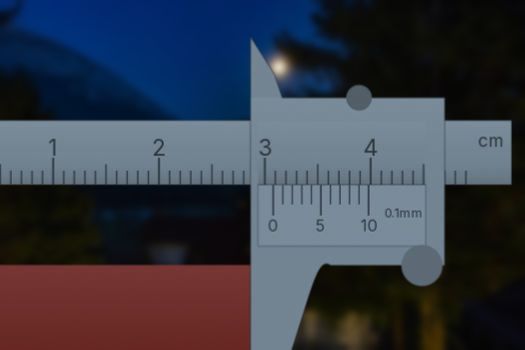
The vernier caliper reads 30.8 mm
